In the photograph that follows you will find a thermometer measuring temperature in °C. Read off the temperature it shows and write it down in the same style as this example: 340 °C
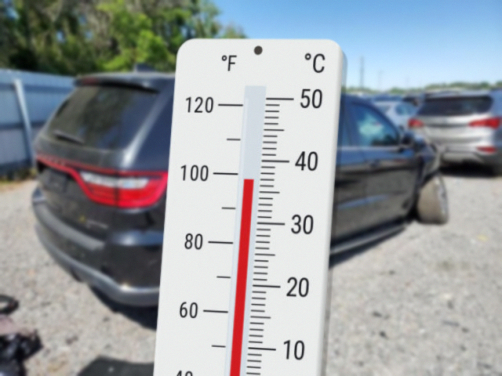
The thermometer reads 37 °C
